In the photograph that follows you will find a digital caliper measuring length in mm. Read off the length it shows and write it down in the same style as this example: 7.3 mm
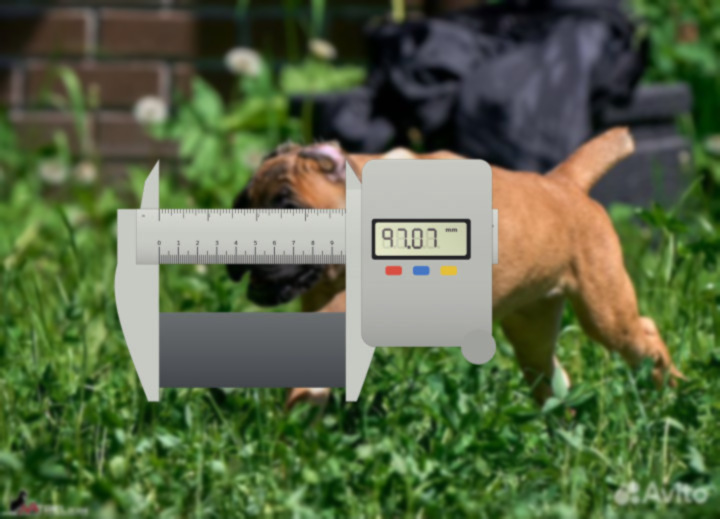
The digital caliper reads 97.07 mm
